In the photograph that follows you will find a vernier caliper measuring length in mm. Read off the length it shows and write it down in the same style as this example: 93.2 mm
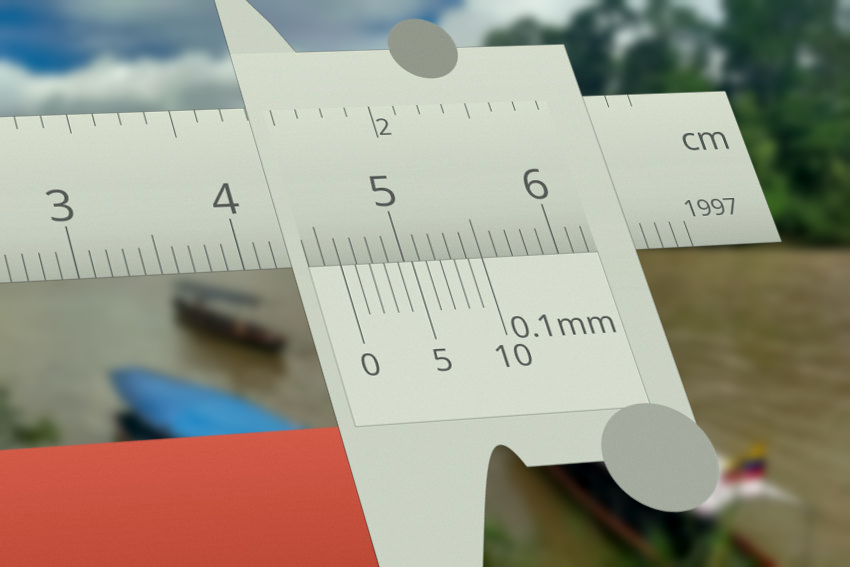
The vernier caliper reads 46.0 mm
